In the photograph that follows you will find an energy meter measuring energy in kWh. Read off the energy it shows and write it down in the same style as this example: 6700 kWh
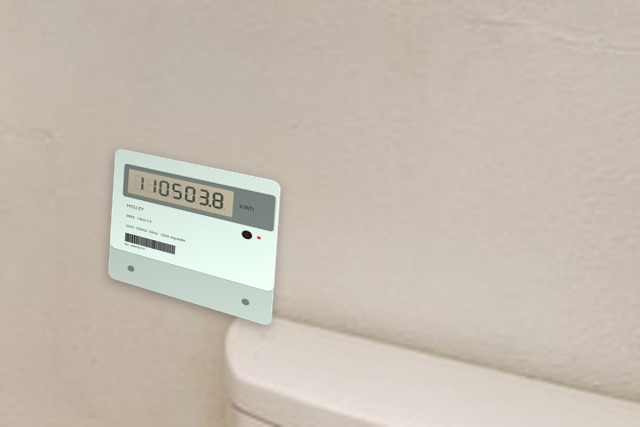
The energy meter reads 110503.8 kWh
